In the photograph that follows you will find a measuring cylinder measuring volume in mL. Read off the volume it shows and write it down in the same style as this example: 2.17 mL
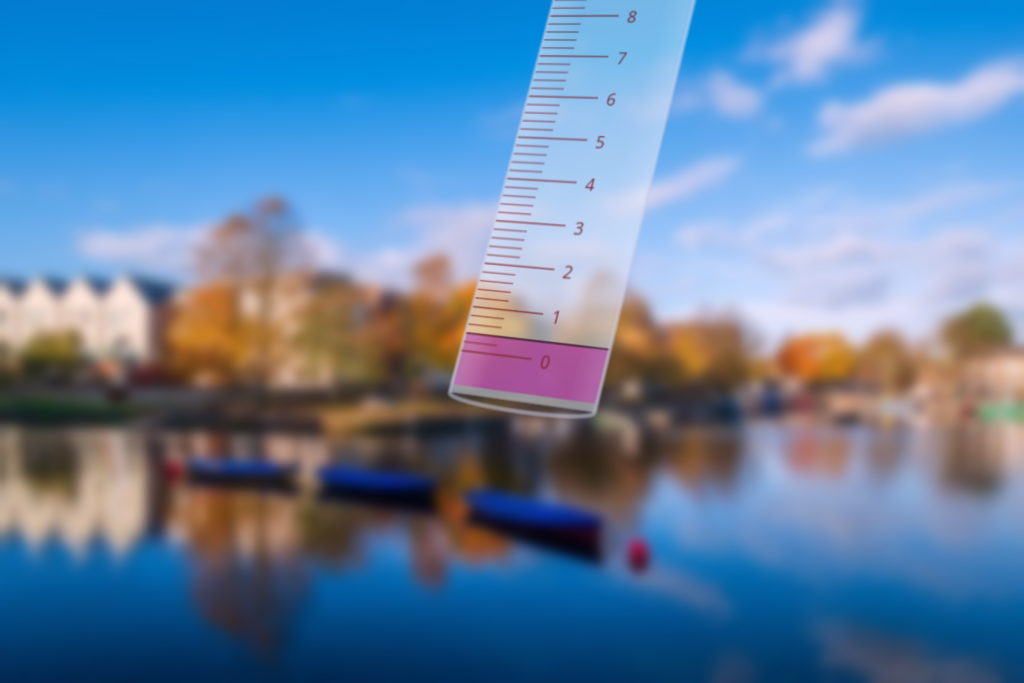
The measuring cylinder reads 0.4 mL
